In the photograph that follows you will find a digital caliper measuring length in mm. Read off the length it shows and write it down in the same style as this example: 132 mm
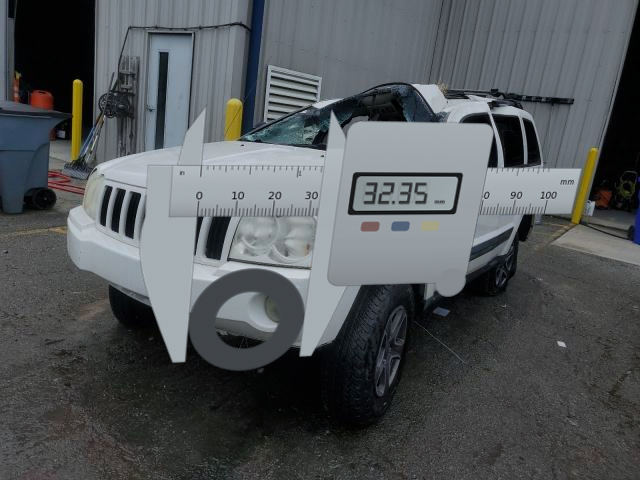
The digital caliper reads 32.35 mm
